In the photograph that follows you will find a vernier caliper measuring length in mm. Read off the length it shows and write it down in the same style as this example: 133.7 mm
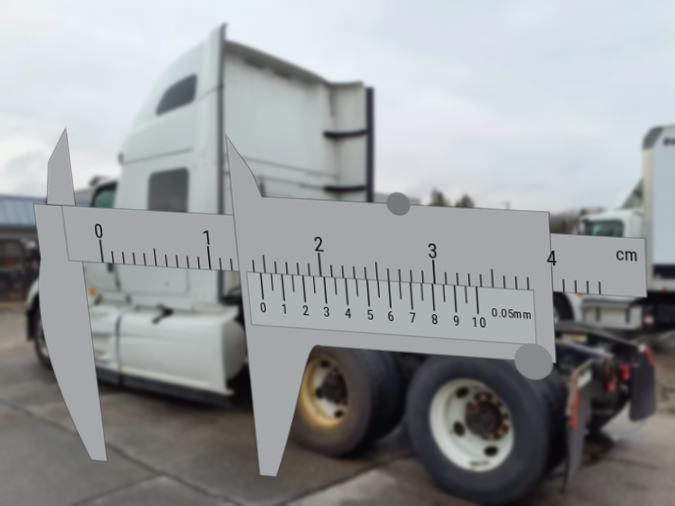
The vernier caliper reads 14.6 mm
